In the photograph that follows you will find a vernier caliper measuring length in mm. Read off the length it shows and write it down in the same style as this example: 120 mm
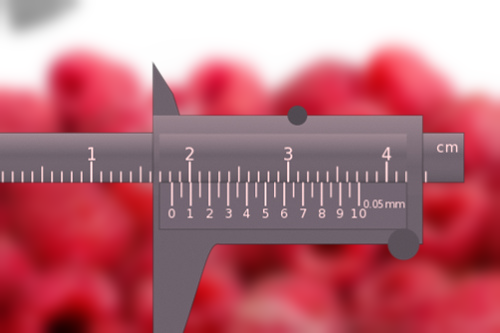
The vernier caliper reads 18.2 mm
